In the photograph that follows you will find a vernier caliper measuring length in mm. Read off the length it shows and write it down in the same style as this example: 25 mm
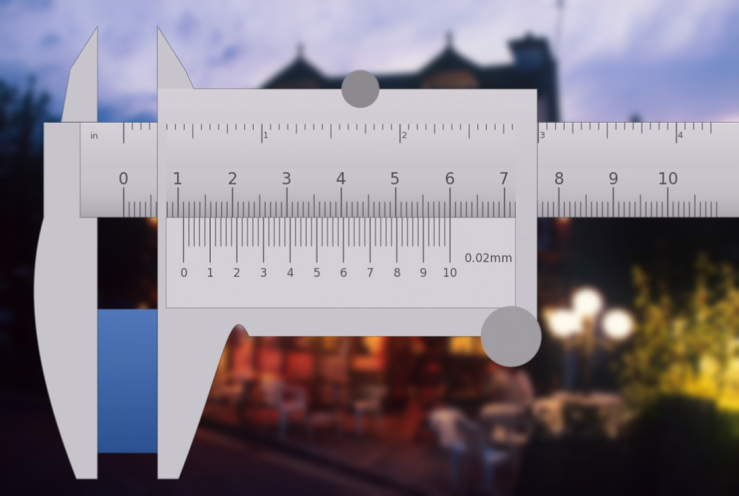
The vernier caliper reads 11.0 mm
